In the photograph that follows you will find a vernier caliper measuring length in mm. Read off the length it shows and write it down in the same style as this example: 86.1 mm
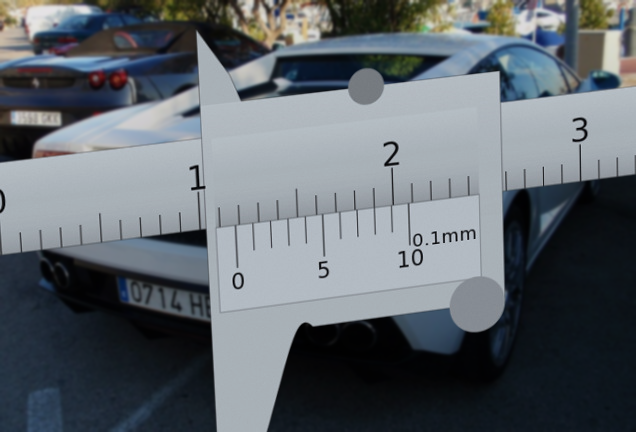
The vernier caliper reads 11.8 mm
